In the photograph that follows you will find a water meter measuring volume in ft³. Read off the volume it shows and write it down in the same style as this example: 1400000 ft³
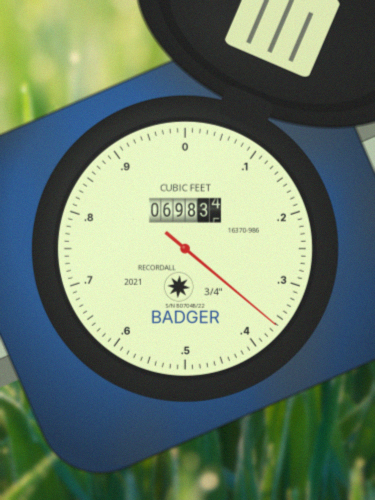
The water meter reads 69834.36 ft³
